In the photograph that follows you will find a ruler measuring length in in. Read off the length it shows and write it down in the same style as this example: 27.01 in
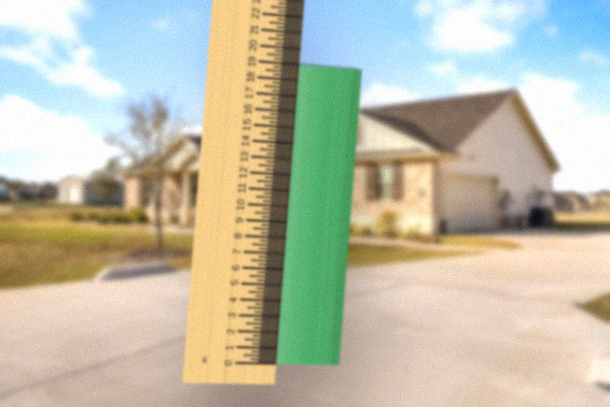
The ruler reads 19 in
